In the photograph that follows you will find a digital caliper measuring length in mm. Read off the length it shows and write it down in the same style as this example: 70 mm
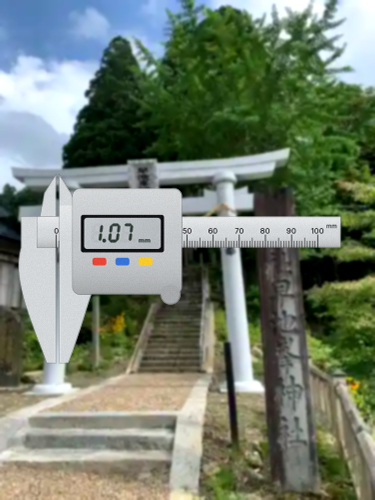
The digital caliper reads 1.07 mm
